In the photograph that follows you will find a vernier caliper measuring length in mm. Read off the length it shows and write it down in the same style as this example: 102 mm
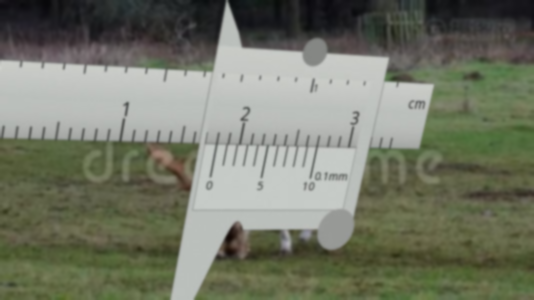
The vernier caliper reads 18.0 mm
